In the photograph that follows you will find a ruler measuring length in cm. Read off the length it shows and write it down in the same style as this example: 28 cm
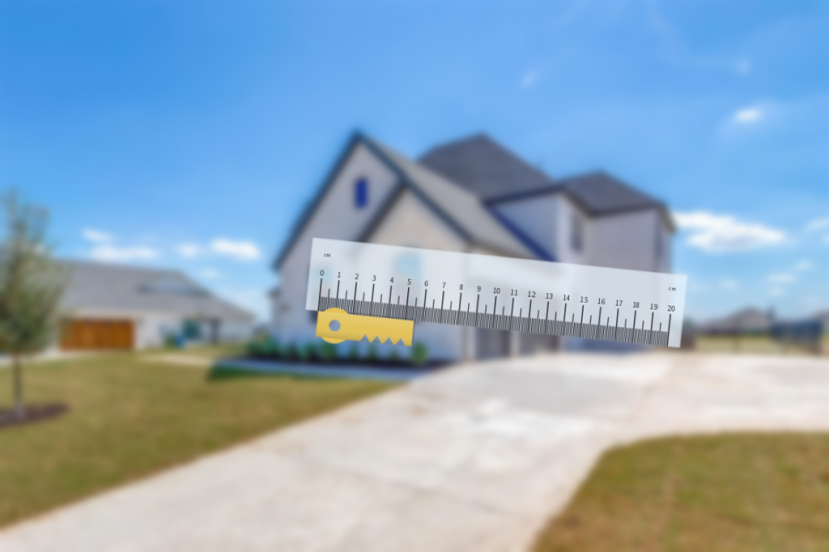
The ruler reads 5.5 cm
